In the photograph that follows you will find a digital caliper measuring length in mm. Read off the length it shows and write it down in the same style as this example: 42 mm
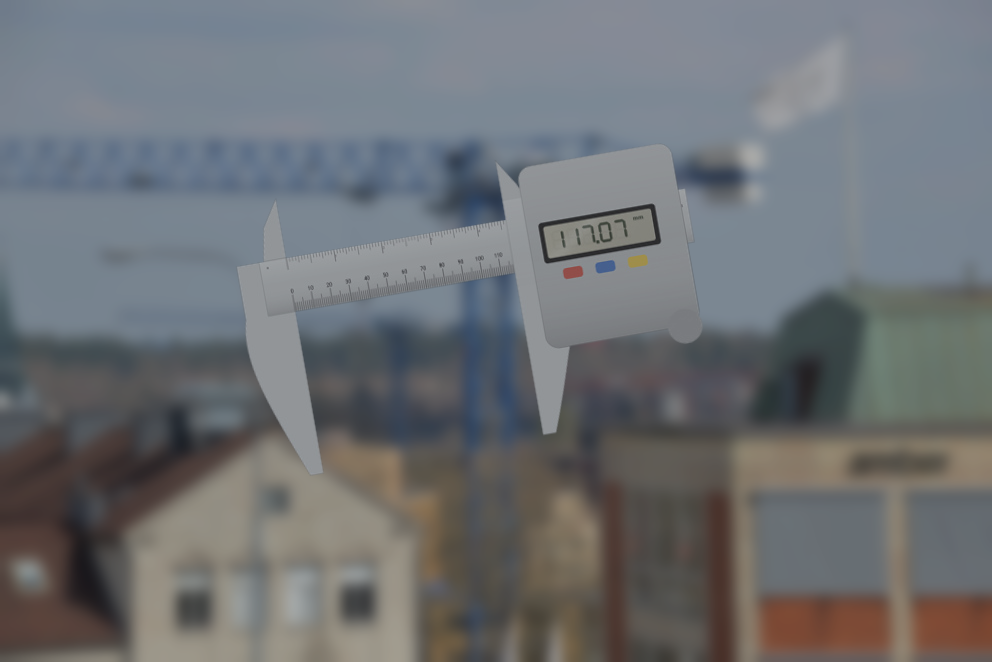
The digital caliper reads 117.07 mm
